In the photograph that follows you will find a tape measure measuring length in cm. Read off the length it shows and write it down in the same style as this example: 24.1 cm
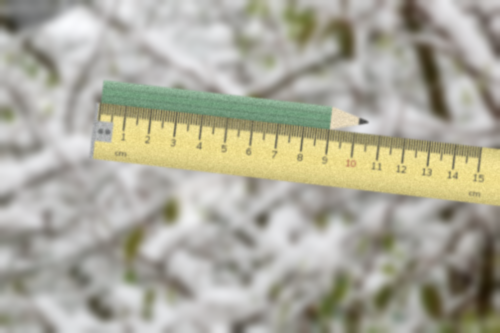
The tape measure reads 10.5 cm
